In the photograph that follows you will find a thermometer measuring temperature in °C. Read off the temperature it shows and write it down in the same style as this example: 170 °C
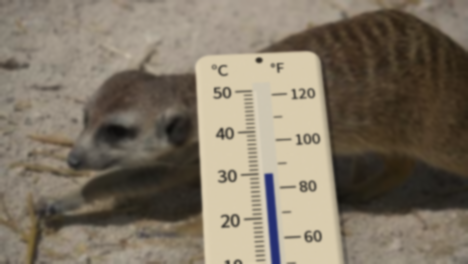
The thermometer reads 30 °C
